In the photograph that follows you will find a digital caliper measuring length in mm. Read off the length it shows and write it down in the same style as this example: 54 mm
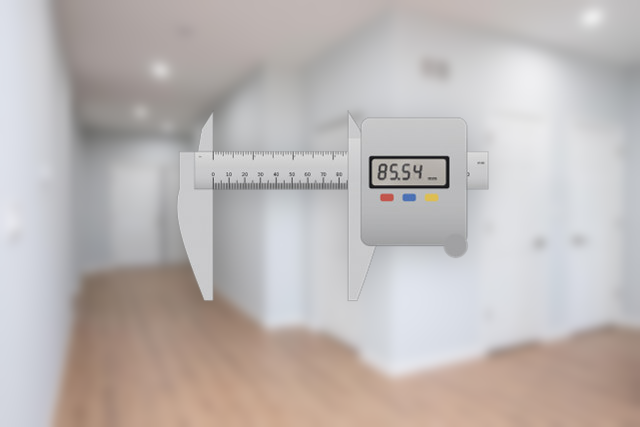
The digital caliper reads 85.54 mm
